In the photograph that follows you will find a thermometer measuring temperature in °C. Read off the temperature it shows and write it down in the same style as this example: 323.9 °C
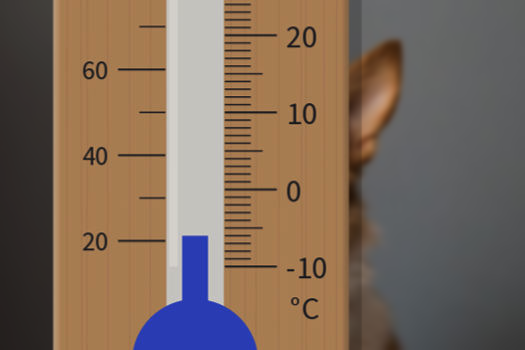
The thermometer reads -6 °C
